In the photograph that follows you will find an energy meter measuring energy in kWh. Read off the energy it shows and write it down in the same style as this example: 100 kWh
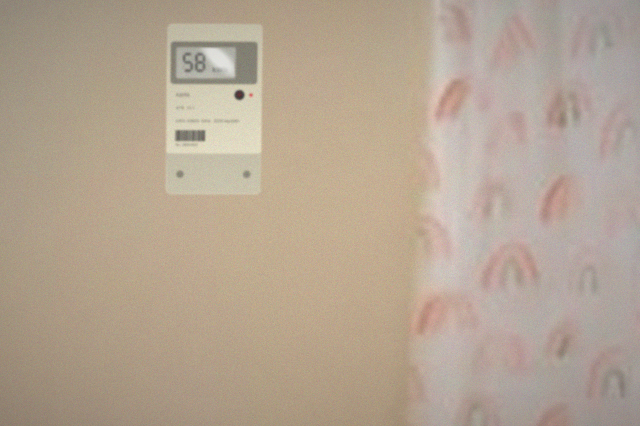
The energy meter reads 58 kWh
